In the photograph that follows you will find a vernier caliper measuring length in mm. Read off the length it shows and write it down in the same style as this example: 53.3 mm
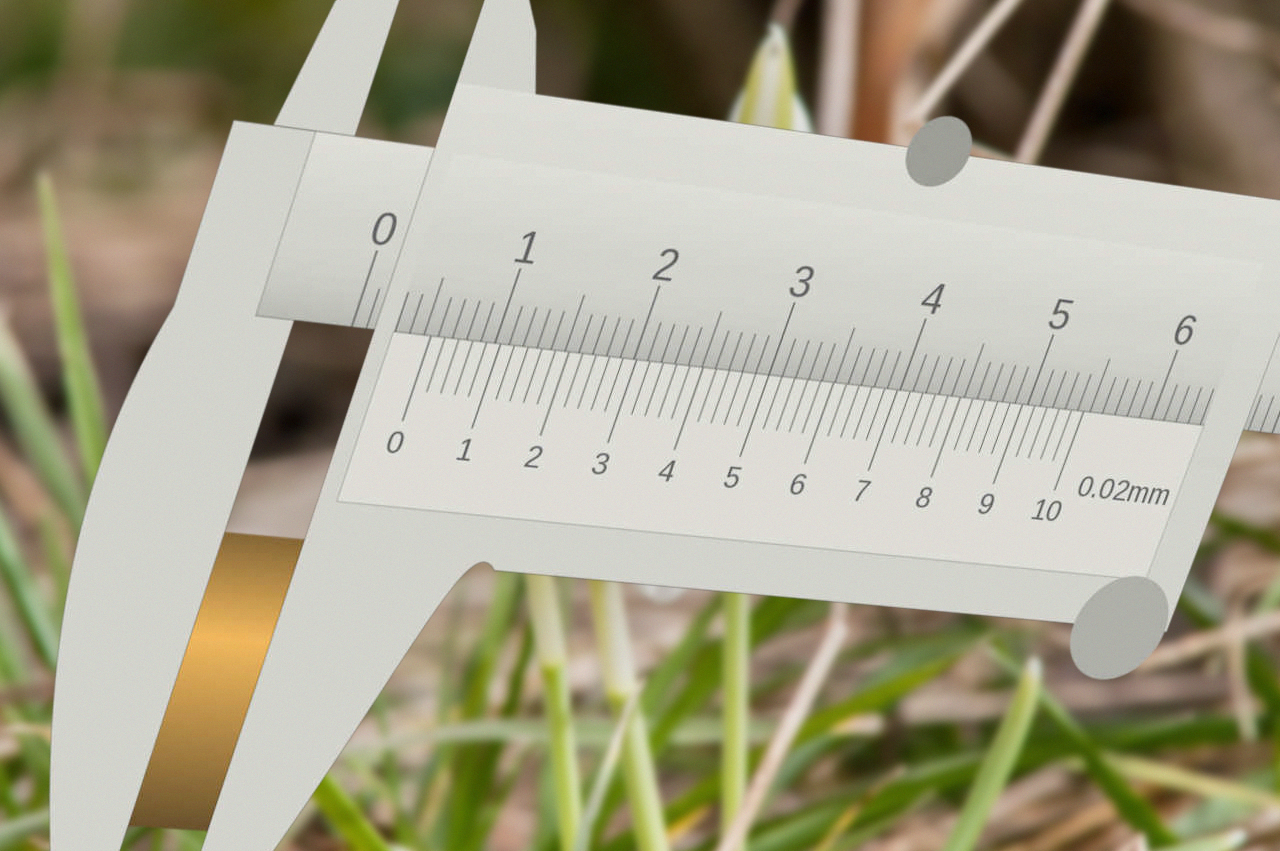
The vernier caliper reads 5.5 mm
